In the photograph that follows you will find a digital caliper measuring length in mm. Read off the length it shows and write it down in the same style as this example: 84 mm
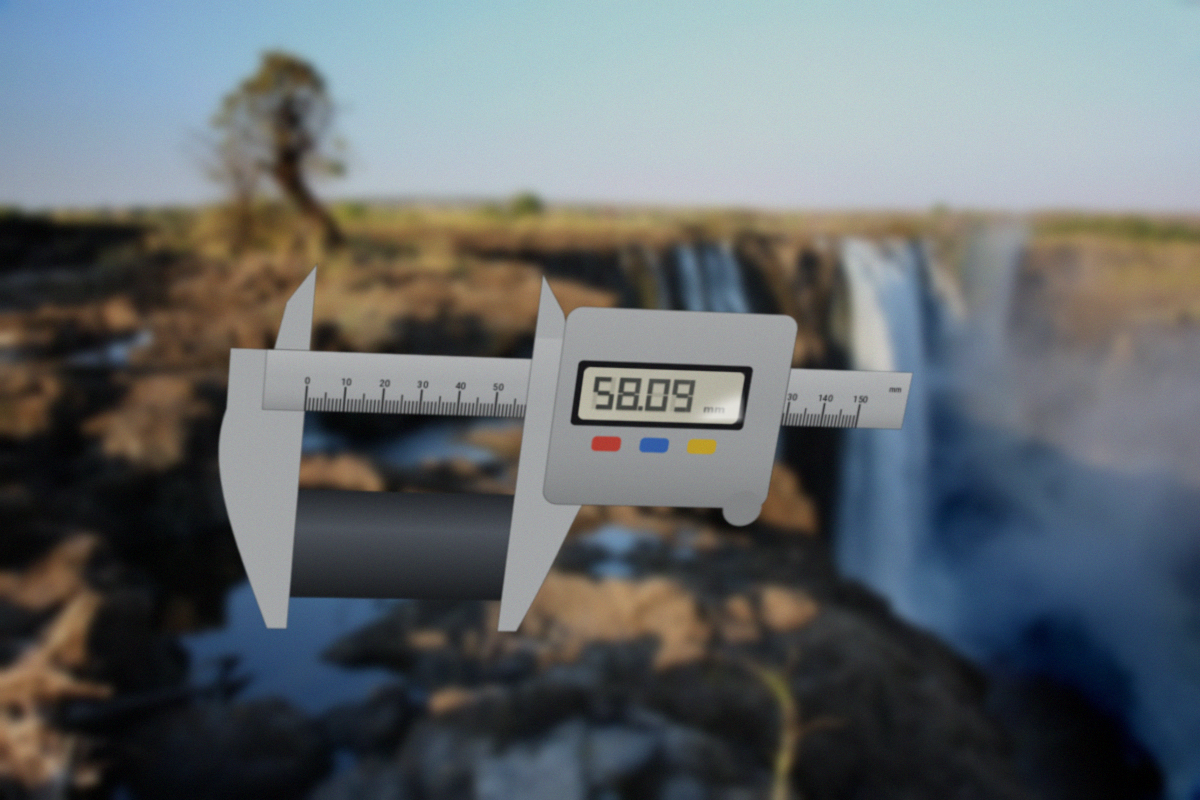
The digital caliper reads 58.09 mm
